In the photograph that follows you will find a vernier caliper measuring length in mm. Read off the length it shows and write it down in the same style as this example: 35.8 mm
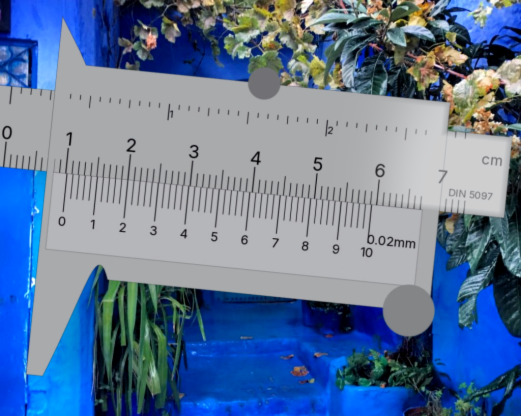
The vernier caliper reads 10.2 mm
